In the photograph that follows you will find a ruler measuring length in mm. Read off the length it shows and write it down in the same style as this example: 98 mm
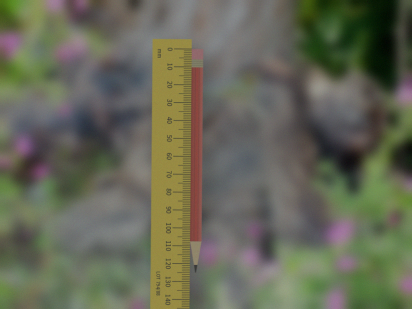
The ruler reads 125 mm
